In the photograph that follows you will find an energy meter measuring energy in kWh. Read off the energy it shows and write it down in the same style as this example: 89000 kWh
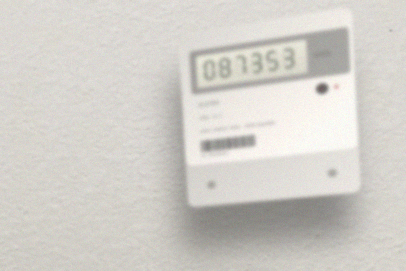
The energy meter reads 87353 kWh
